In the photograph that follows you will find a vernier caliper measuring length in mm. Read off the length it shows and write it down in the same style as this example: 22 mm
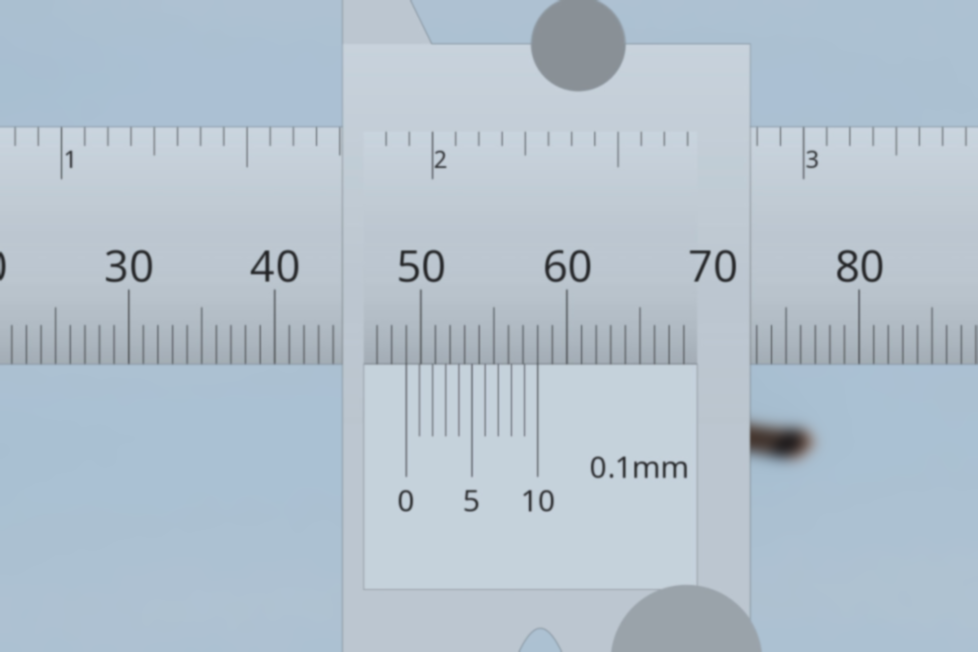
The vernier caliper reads 49.0 mm
